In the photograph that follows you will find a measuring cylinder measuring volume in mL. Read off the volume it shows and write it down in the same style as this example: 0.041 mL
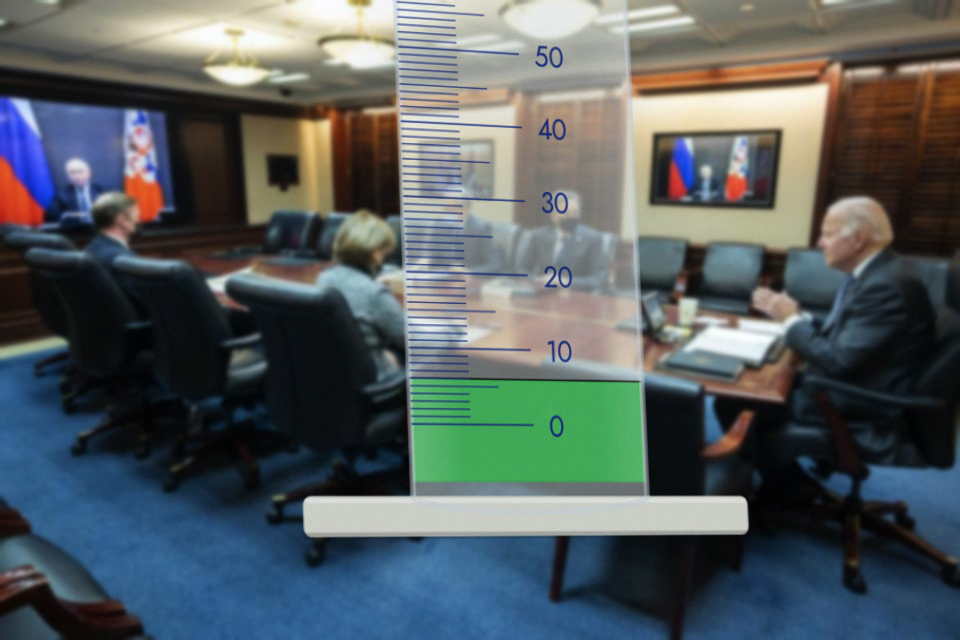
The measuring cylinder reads 6 mL
